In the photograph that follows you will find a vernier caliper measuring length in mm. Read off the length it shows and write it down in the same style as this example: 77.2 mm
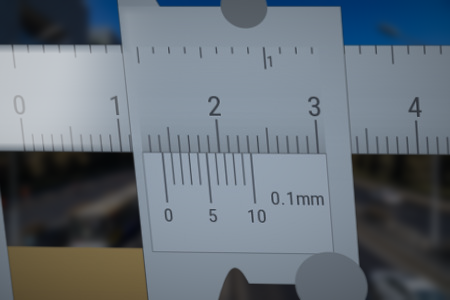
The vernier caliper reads 14.2 mm
